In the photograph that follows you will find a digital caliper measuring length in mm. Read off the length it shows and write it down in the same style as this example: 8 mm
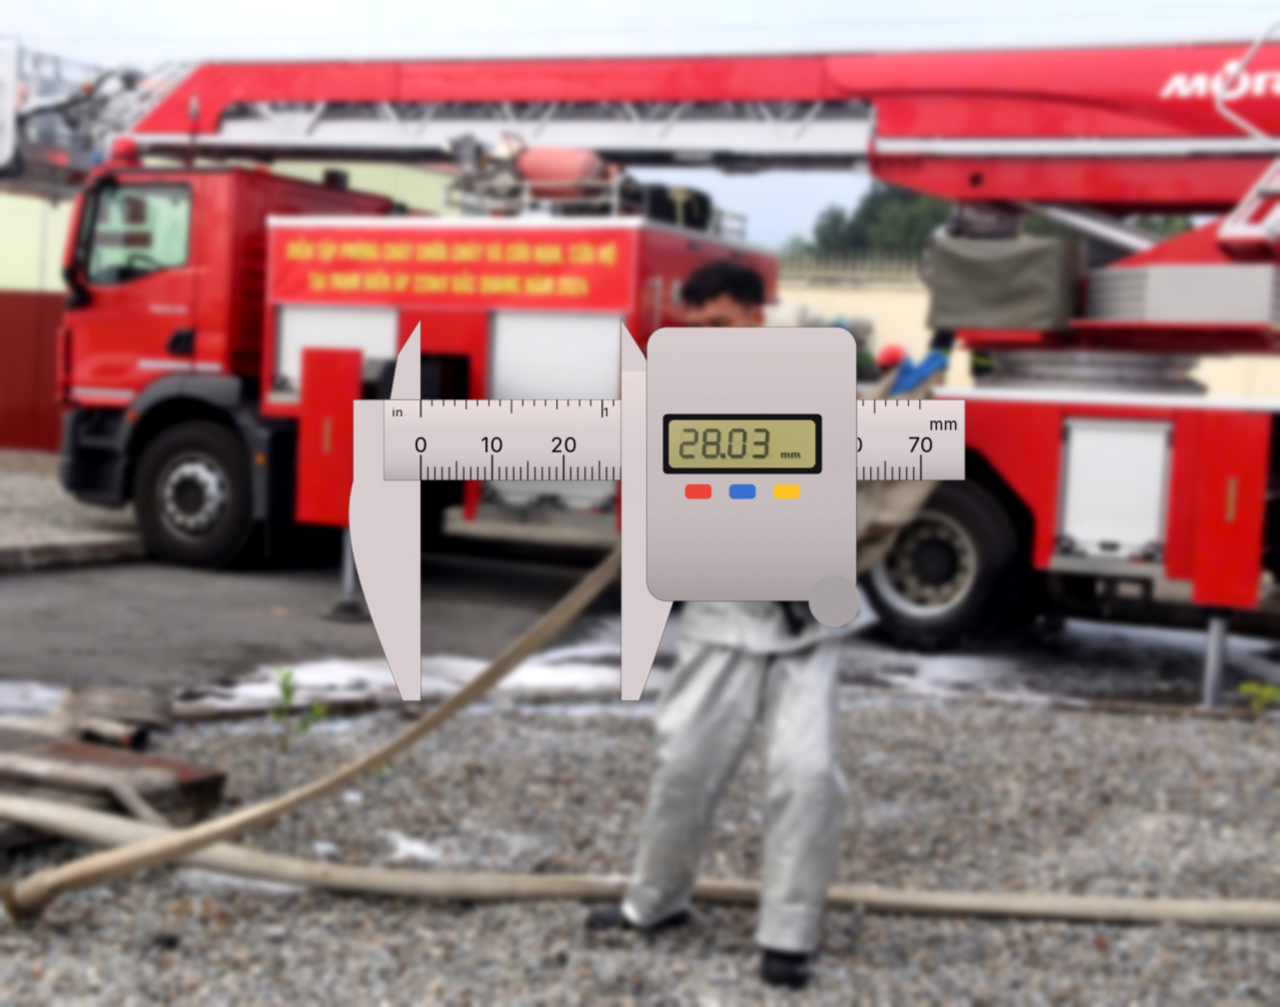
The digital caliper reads 28.03 mm
